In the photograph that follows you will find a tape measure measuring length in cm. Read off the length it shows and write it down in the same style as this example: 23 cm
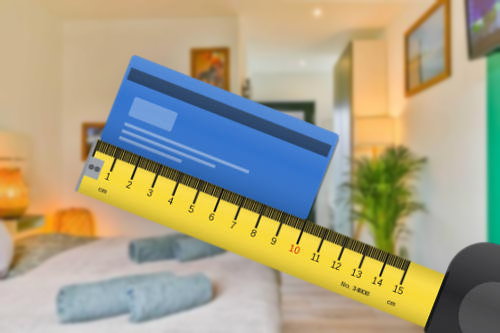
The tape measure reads 10 cm
